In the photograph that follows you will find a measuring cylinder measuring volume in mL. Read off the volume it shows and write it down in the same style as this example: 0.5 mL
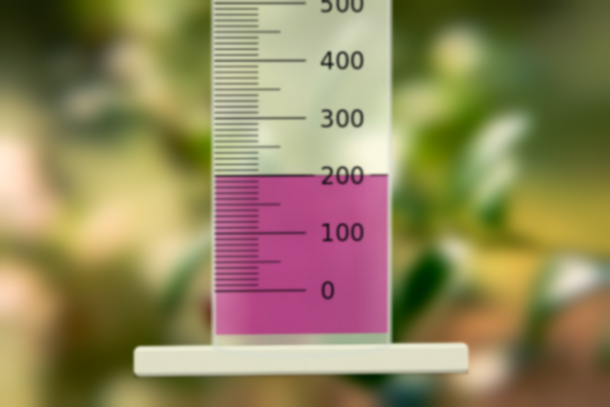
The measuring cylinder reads 200 mL
